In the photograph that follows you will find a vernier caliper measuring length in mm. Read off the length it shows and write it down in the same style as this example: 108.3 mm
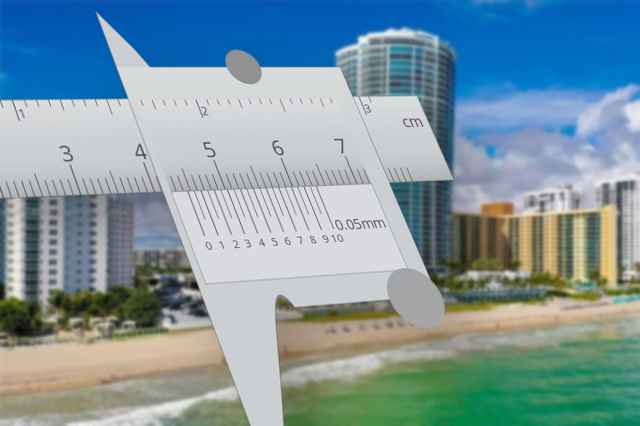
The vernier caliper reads 44.6 mm
